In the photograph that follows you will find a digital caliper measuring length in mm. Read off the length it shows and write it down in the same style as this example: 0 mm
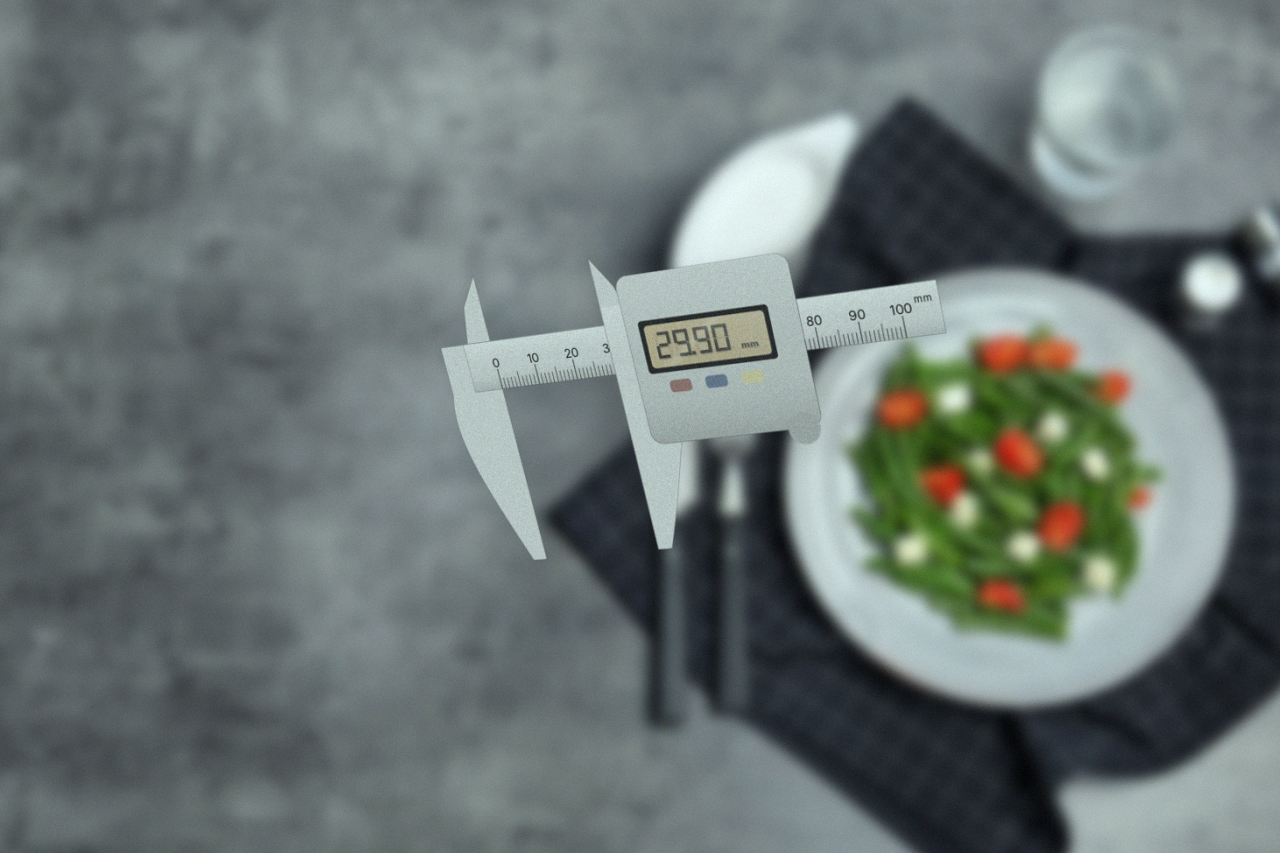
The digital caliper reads 29.90 mm
